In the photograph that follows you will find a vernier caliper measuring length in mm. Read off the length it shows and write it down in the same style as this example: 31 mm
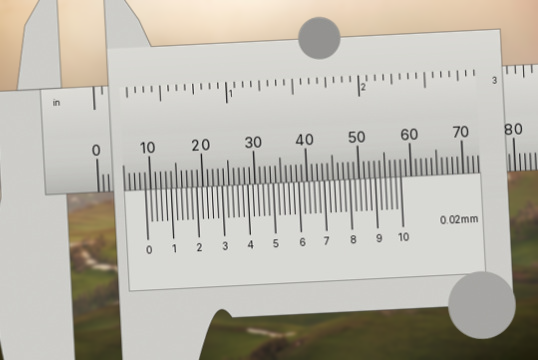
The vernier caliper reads 9.0 mm
